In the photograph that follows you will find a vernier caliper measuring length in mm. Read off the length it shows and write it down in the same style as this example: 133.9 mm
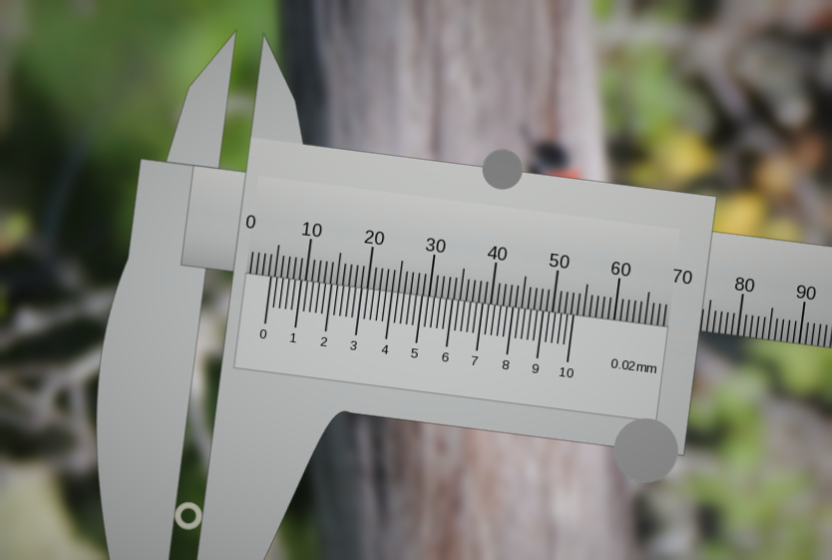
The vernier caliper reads 4.4 mm
